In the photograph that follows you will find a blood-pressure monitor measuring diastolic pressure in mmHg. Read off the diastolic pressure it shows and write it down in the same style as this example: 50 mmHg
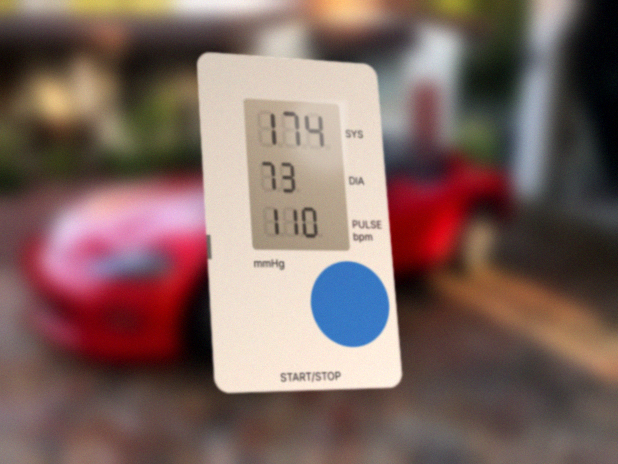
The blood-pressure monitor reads 73 mmHg
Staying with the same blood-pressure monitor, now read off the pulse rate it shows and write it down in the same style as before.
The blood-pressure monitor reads 110 bpm
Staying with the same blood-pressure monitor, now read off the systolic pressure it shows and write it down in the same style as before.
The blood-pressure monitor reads 174 mmHg
